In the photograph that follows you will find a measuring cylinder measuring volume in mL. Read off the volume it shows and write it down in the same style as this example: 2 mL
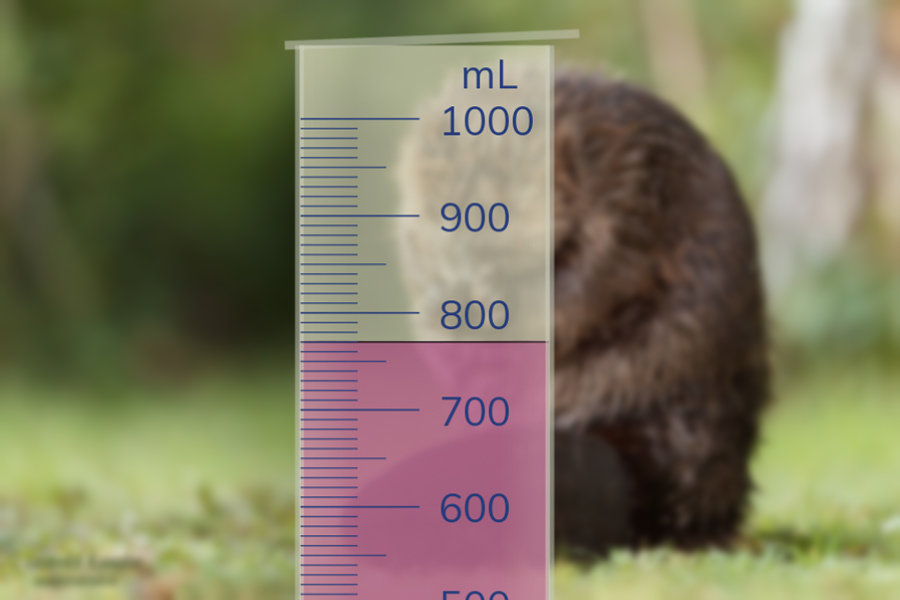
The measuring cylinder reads 770 mL
